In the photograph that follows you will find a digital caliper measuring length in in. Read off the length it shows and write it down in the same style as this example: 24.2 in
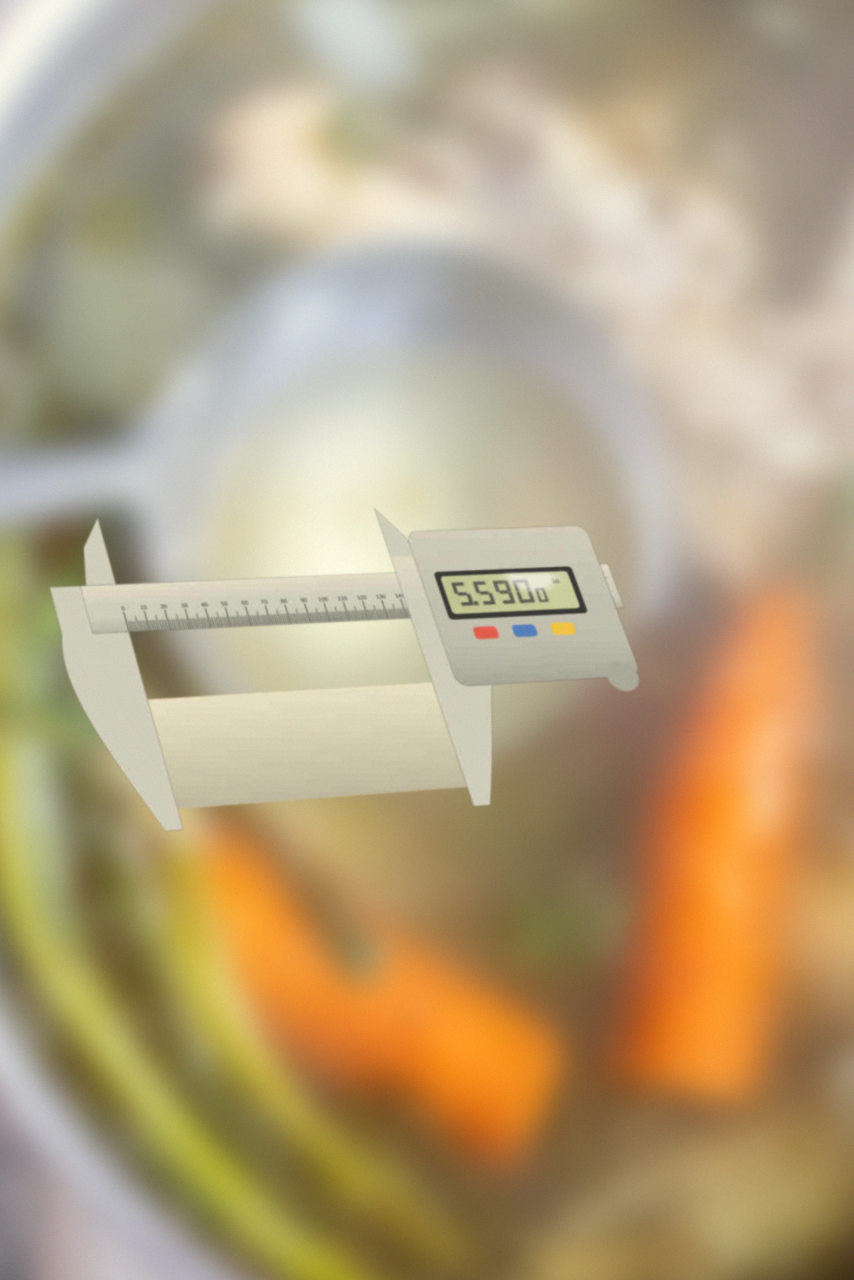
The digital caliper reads 5.5900 in
